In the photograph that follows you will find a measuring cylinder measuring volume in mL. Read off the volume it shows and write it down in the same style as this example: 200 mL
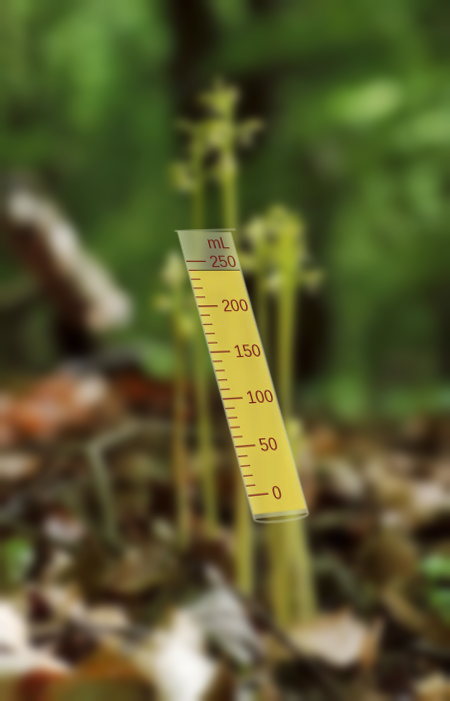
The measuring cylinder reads 240 mL
